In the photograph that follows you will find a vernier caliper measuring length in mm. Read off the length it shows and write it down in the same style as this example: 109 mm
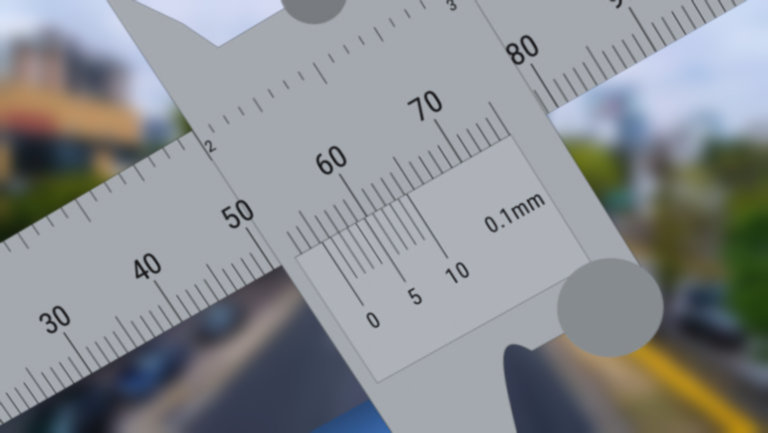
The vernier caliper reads 55.2 mm
